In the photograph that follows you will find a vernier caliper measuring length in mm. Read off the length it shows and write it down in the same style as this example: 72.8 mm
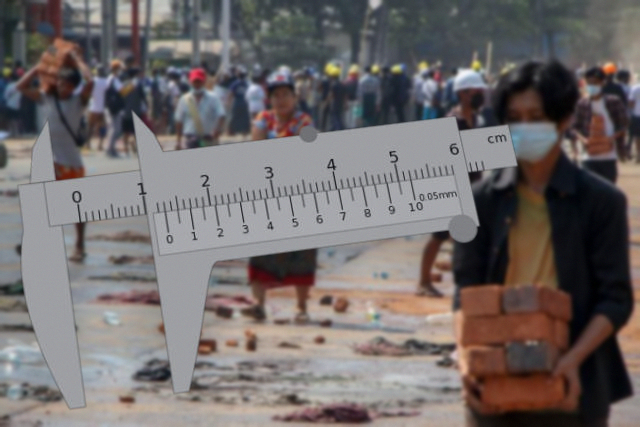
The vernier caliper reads 13.0 mm
